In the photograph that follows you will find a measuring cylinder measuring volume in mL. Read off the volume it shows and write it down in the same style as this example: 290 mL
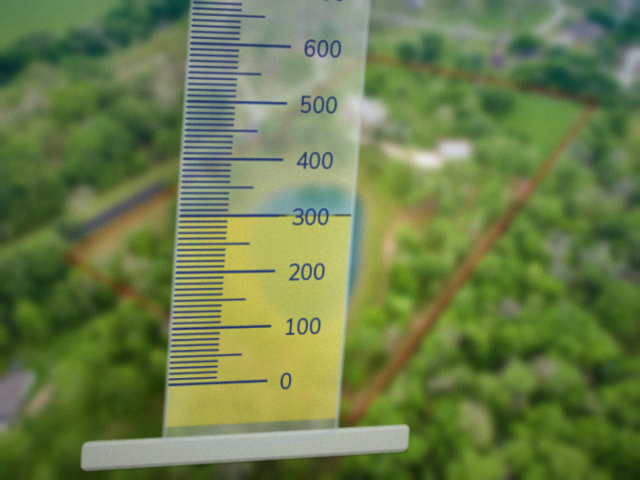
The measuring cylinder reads 300 mL
